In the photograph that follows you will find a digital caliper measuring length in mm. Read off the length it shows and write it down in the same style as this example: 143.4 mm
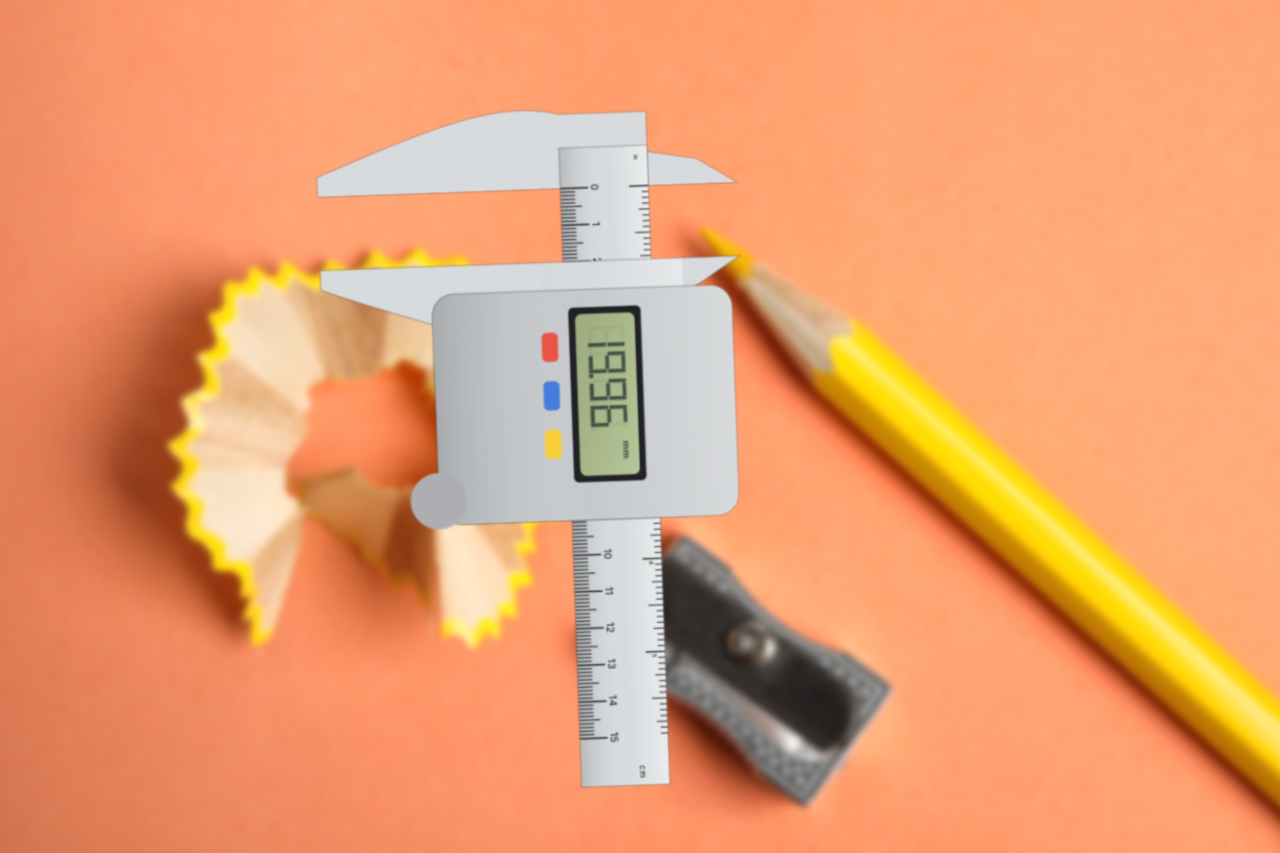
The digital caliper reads 19.96 mm
